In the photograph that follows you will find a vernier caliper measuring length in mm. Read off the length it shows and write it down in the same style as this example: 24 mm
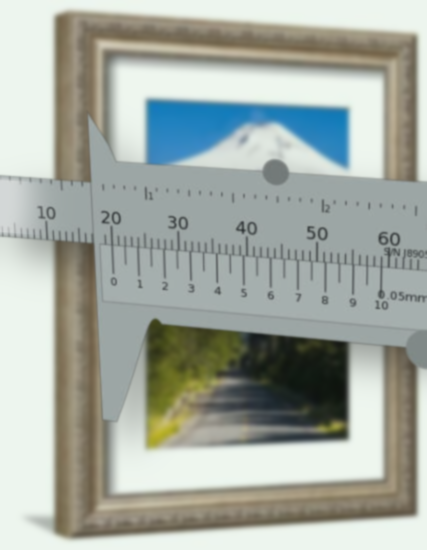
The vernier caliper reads 20.0 mm
